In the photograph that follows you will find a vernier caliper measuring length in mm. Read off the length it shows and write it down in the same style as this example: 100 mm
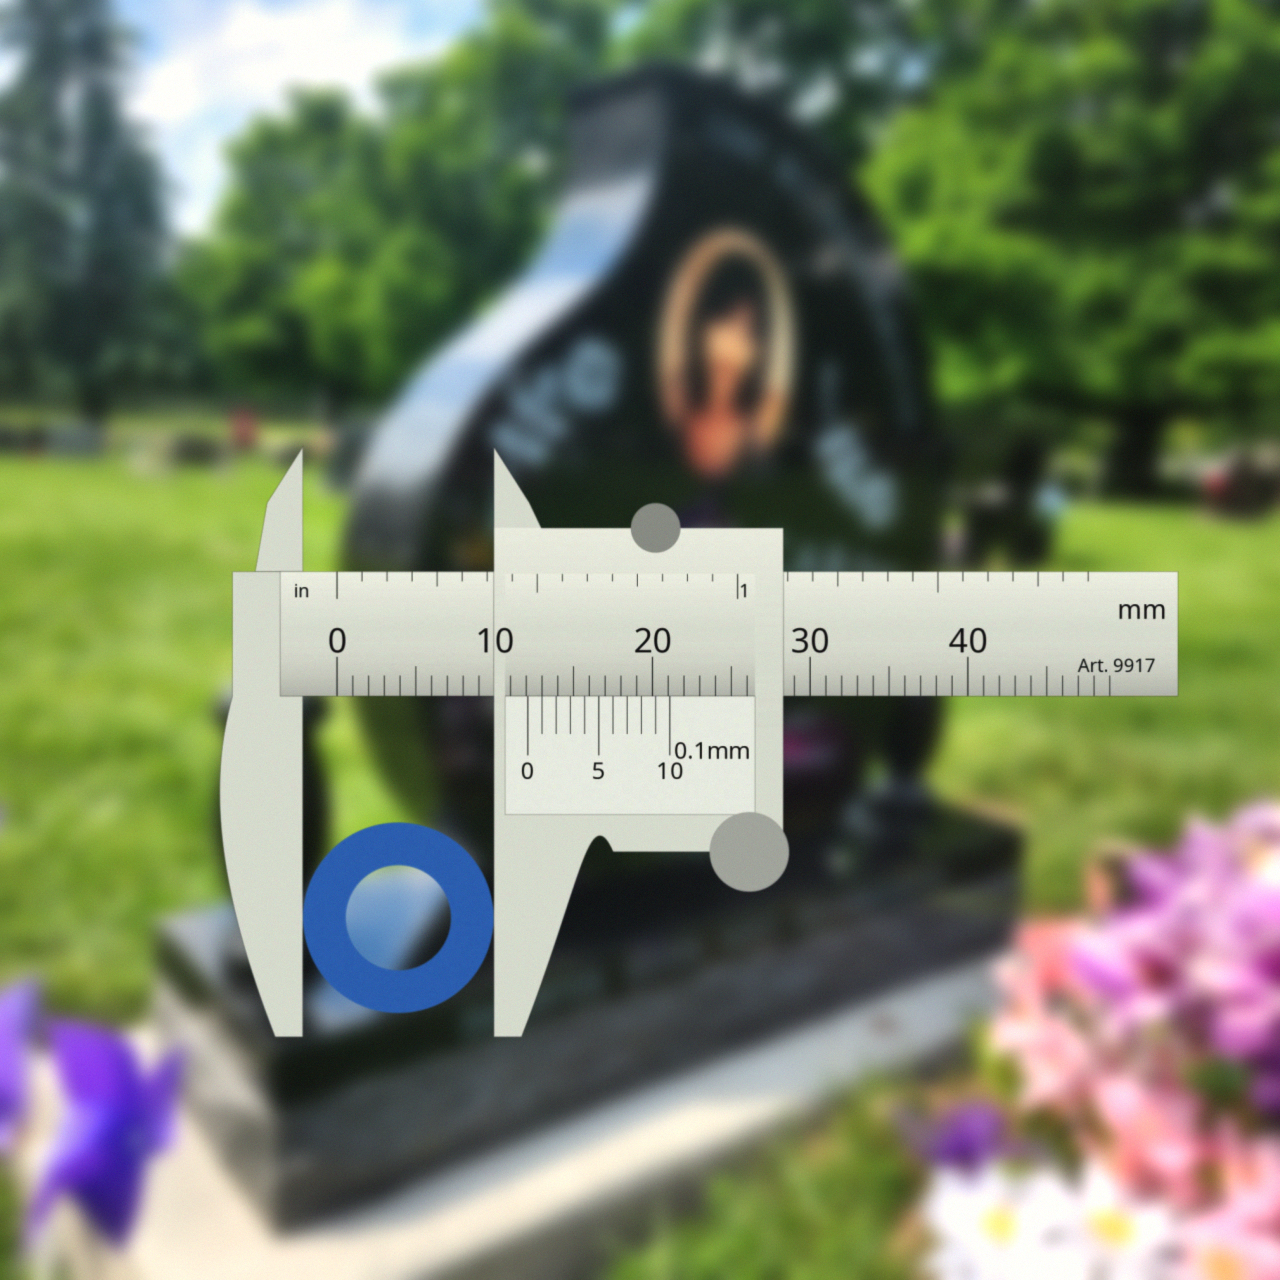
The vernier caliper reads 12.1 mm
